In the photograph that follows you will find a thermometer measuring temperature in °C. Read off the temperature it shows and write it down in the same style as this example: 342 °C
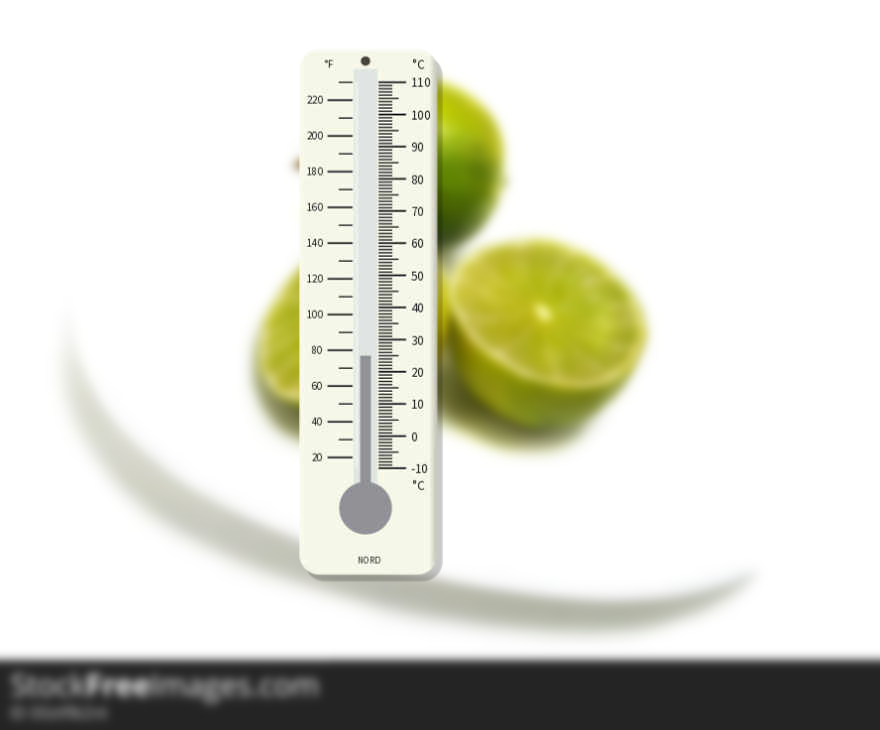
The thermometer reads 25 °C
